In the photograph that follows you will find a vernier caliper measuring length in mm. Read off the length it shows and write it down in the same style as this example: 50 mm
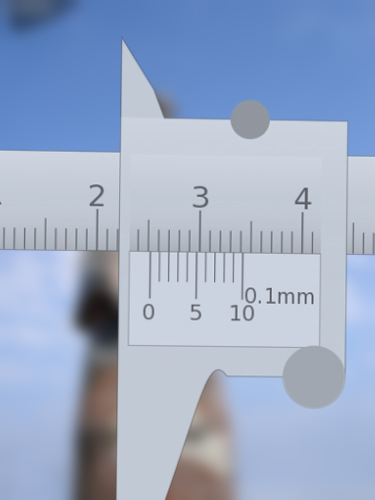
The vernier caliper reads 25.2 mm
